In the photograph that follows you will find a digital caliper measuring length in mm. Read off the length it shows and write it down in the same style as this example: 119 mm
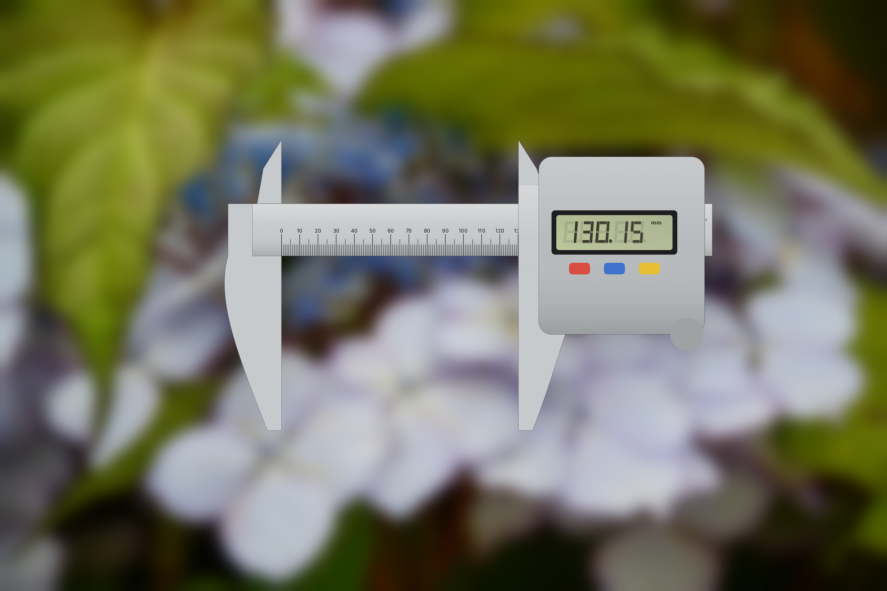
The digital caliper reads 130.15 mm
